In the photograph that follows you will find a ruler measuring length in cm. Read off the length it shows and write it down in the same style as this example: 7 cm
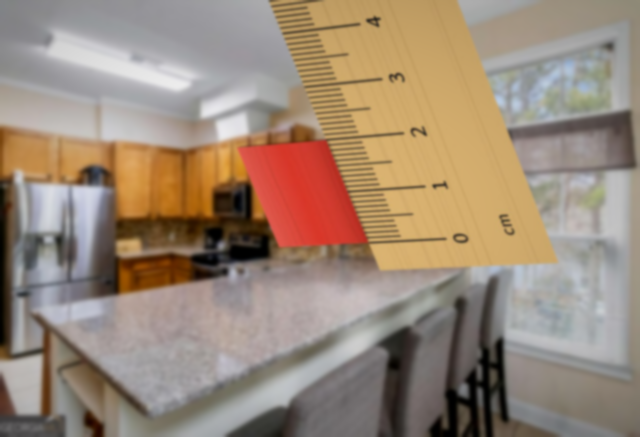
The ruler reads 2 cm
